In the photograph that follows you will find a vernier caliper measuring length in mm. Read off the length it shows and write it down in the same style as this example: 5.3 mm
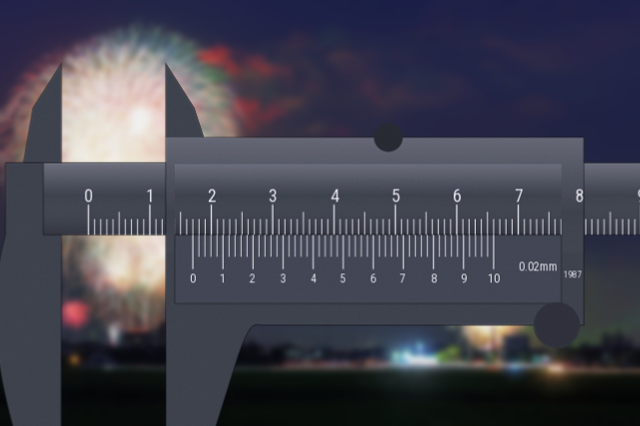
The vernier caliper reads 17.0 mm
